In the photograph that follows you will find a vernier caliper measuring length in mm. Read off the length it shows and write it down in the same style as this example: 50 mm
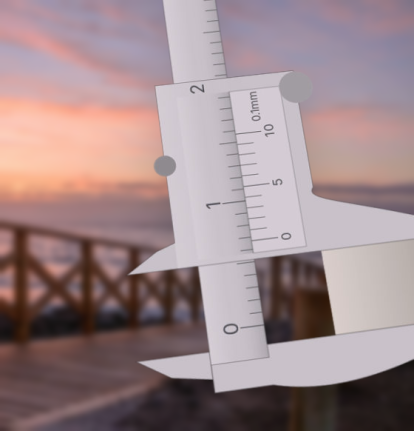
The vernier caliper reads 6.7 mm
